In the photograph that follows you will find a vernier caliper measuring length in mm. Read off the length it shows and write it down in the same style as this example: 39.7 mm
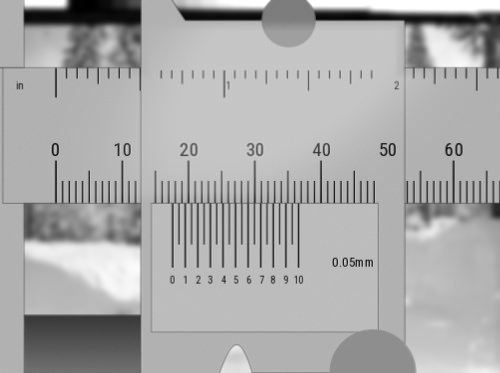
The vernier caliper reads 17.6 mm
